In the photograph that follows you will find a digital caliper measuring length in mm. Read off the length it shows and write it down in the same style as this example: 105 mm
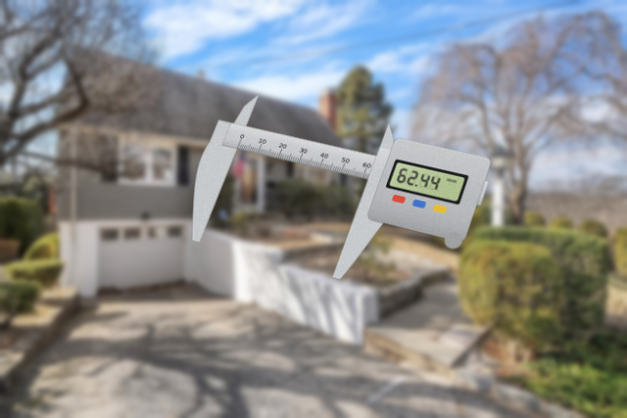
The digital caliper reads 62.44 mm
